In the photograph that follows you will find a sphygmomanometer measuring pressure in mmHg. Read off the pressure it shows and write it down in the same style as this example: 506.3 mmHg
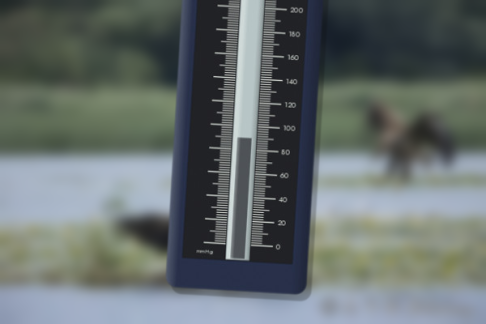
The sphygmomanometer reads 90 mmHg
